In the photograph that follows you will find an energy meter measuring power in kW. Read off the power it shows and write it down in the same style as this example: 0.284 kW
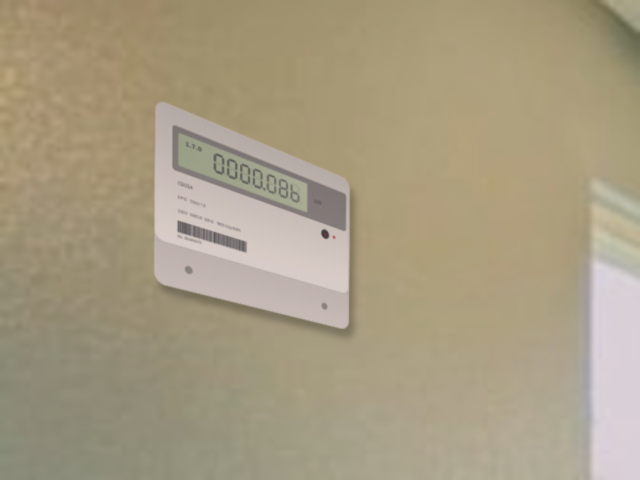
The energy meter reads 0.086 kW
